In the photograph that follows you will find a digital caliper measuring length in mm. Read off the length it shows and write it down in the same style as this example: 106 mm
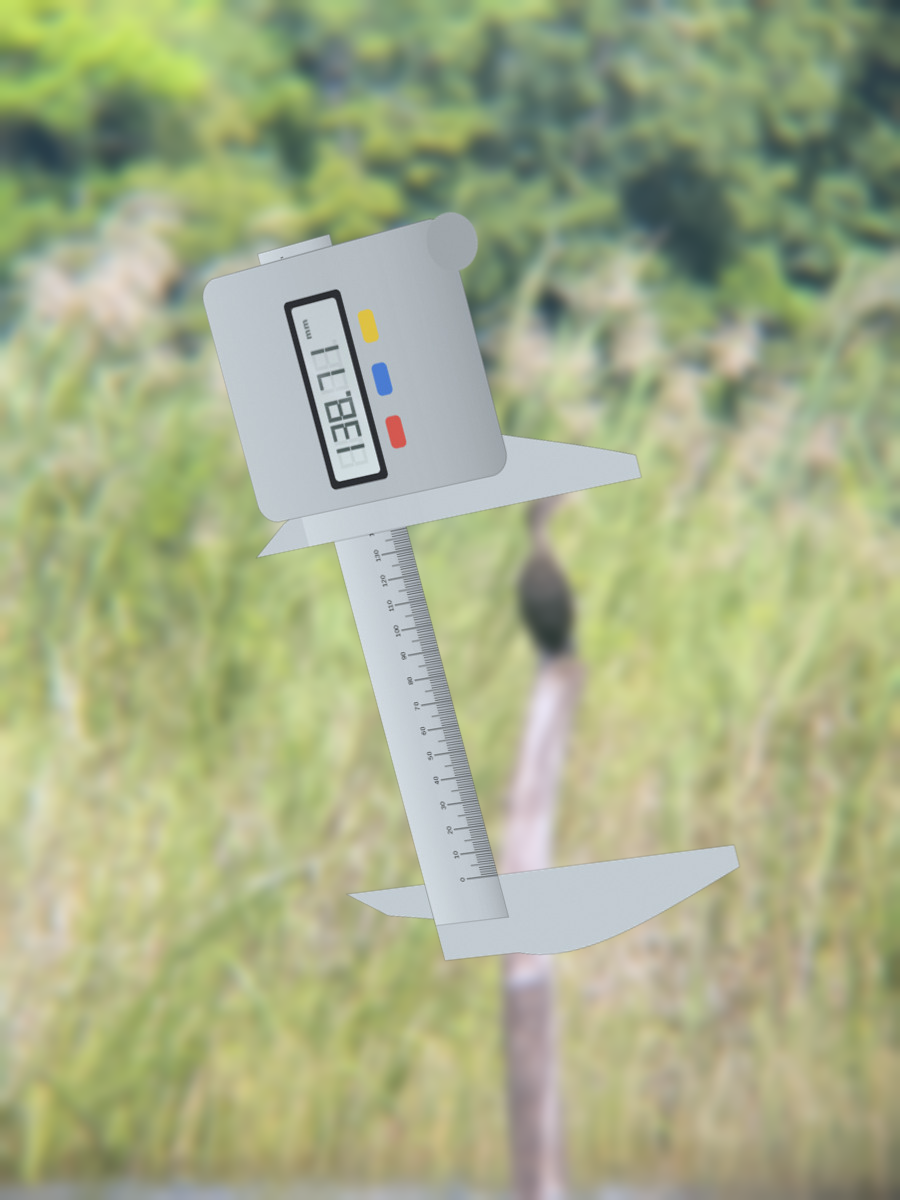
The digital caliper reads 138.71 mm
